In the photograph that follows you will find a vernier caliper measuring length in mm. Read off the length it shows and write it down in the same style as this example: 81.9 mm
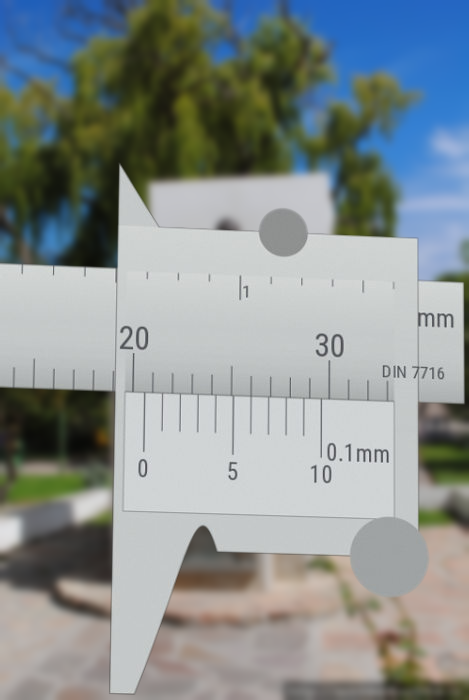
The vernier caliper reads 20.6 mm
